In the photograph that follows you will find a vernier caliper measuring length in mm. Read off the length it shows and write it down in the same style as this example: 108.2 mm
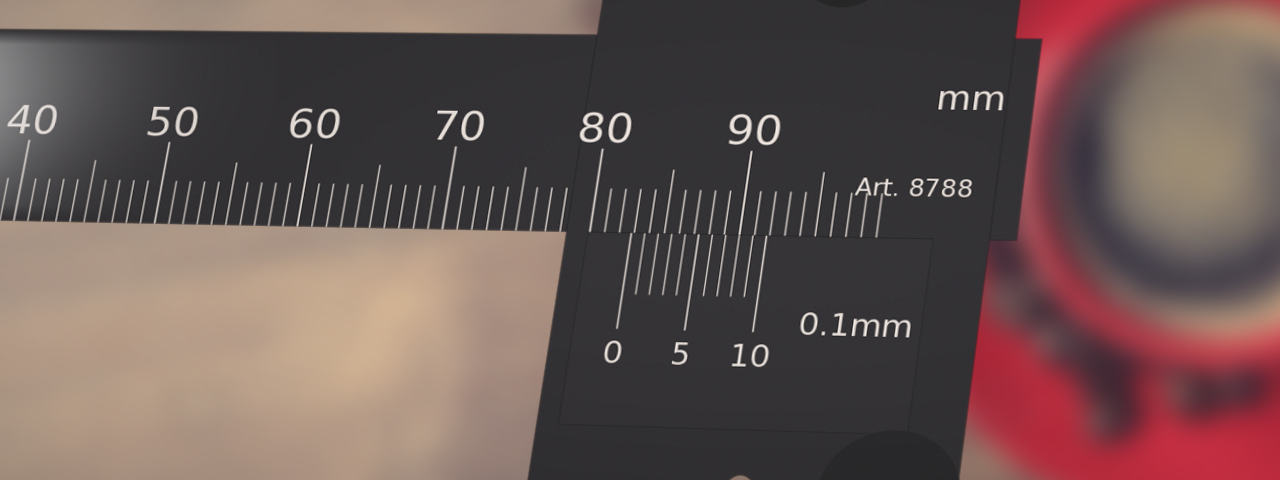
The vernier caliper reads 82.8 mm
